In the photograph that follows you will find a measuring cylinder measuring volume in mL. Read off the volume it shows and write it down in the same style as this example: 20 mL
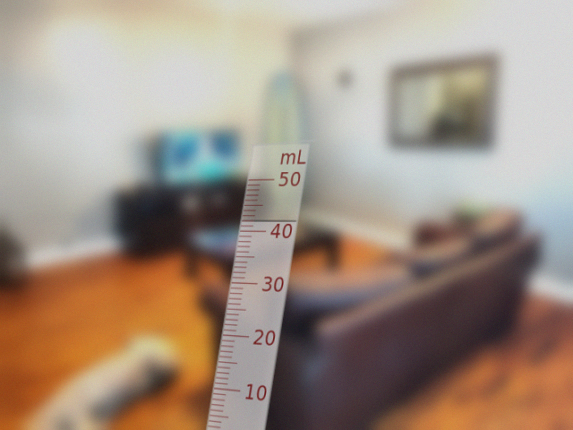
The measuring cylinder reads 42 mL
